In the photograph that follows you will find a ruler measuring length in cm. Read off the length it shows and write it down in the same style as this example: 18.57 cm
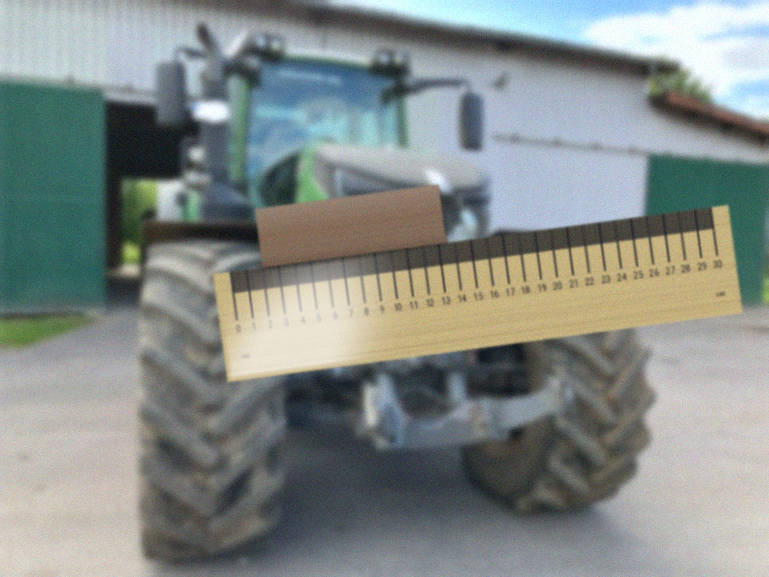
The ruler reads 11.5 cm
